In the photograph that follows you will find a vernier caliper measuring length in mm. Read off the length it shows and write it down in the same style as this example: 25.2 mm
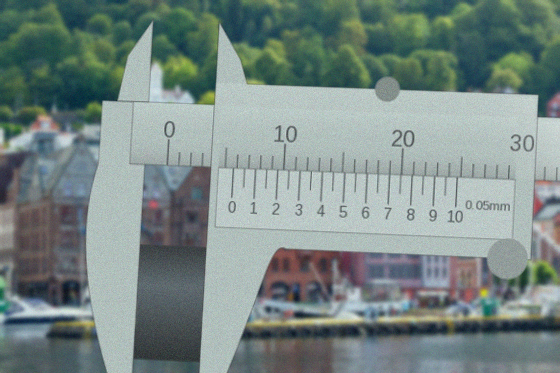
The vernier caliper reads 5.7 mm
